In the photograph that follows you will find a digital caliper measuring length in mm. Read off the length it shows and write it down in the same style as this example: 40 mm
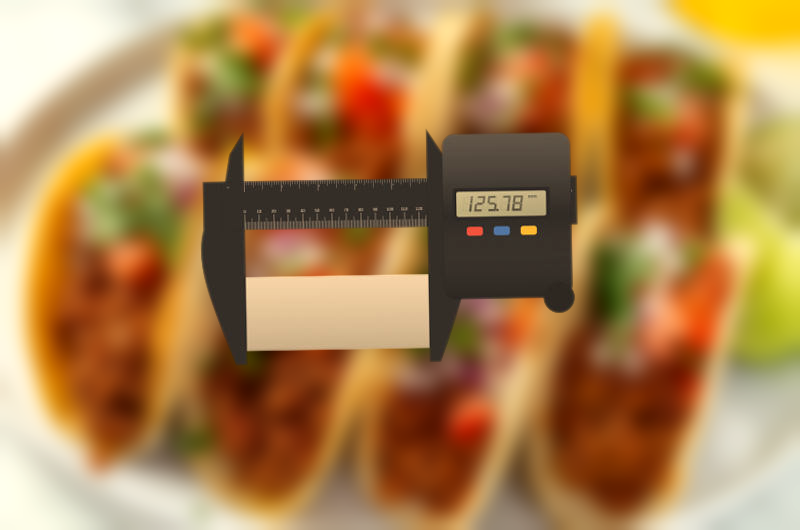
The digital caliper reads 125.78 mm
